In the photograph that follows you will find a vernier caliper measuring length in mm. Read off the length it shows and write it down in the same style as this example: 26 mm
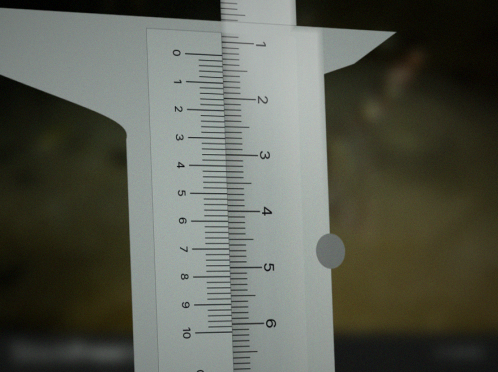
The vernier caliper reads 12.4 mm
